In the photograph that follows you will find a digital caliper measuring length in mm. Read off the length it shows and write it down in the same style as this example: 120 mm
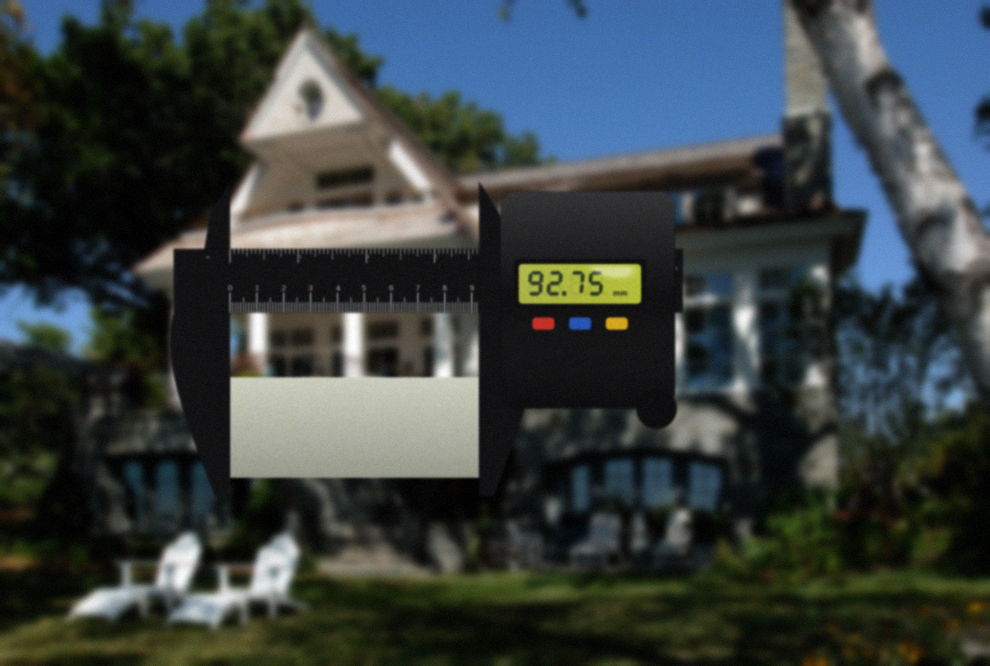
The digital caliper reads 92.75 mm
